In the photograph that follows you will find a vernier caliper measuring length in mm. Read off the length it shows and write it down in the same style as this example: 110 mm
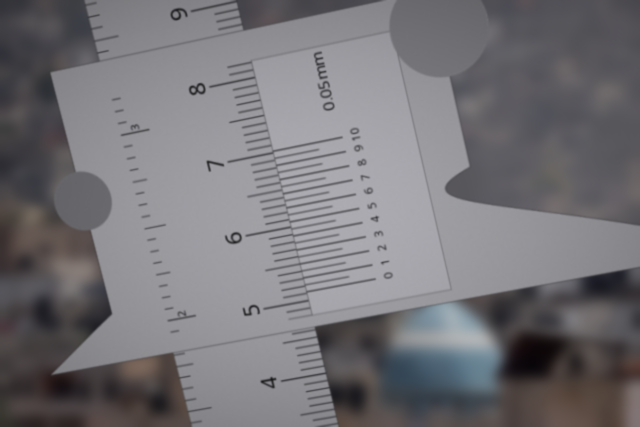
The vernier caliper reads 51.2 mm
